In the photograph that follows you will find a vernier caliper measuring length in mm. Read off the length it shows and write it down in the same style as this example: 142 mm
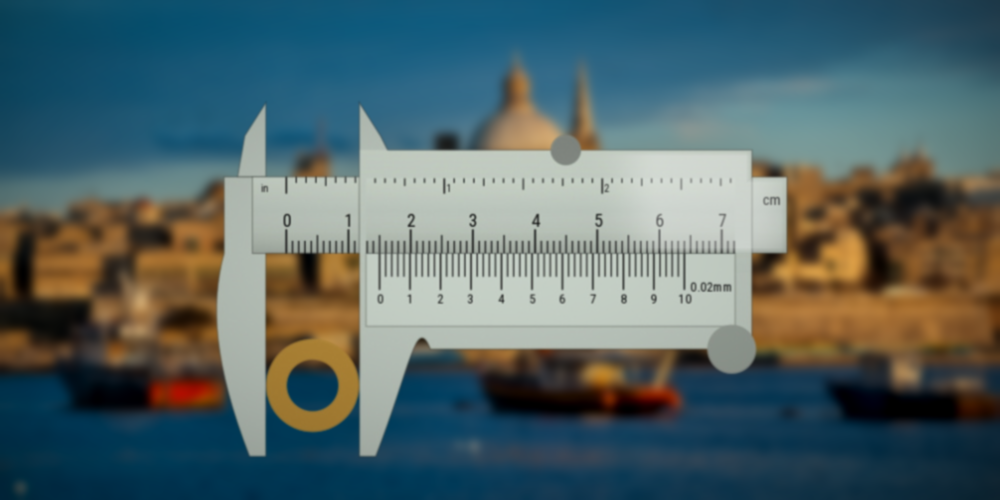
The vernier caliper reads 15.0 mm
